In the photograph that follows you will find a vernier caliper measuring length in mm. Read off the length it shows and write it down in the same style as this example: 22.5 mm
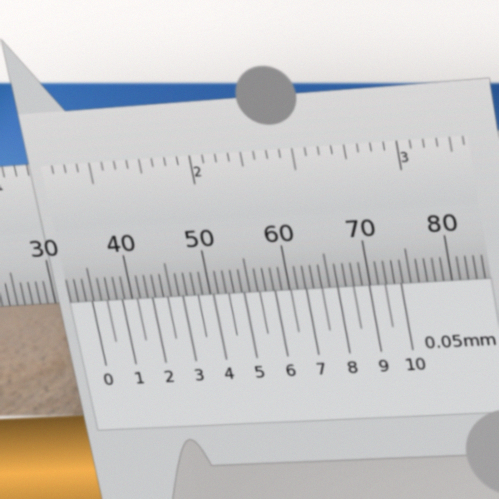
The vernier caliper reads 34.8 mm
